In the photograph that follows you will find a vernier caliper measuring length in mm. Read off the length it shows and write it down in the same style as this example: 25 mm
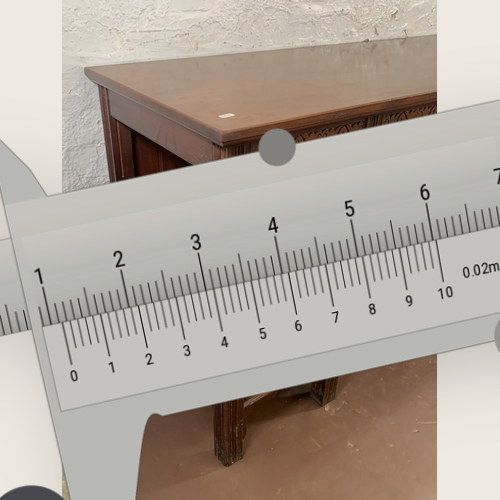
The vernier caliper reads 11.4 mm
